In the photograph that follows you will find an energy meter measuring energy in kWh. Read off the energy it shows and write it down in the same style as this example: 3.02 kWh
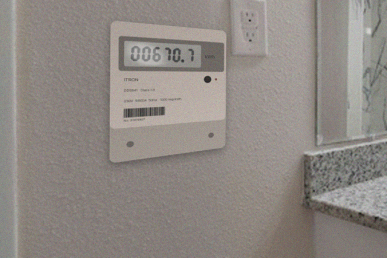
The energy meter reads 670.7 kWh
